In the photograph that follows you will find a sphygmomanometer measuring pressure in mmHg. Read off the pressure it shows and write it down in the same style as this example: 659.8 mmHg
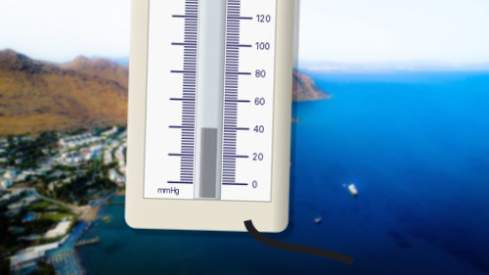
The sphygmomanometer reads 40 mmHg
